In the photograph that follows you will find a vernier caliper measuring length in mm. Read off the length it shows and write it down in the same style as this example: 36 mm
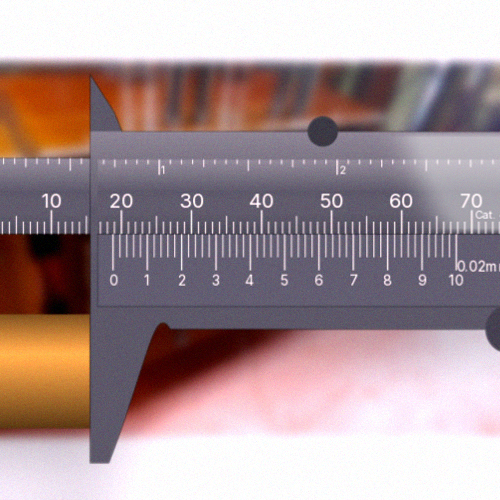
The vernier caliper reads 18.8 mm
